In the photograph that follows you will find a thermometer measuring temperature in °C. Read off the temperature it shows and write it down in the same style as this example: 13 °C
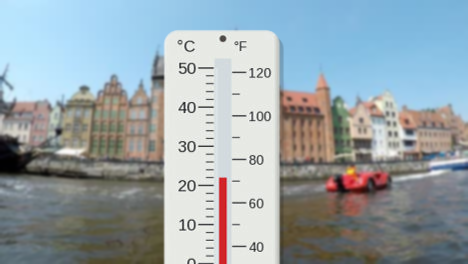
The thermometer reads 22 °C
